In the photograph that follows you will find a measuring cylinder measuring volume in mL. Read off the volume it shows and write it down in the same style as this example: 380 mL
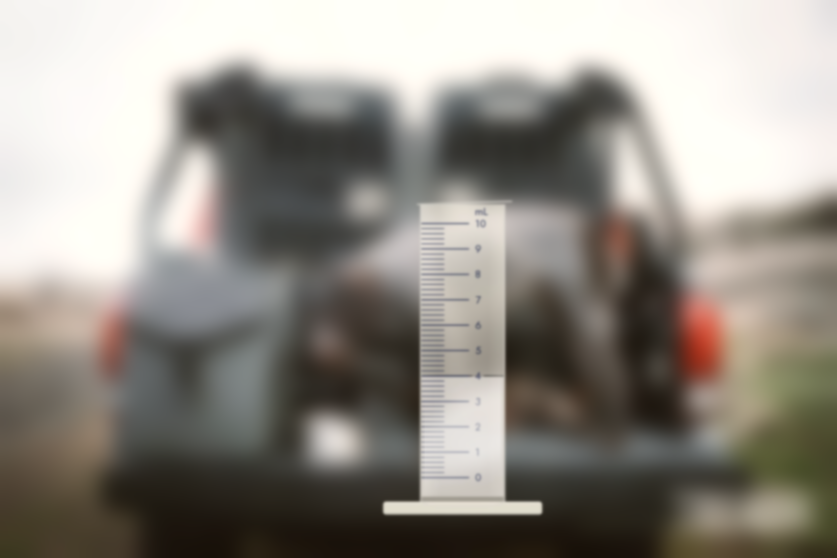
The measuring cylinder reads 4 mL
